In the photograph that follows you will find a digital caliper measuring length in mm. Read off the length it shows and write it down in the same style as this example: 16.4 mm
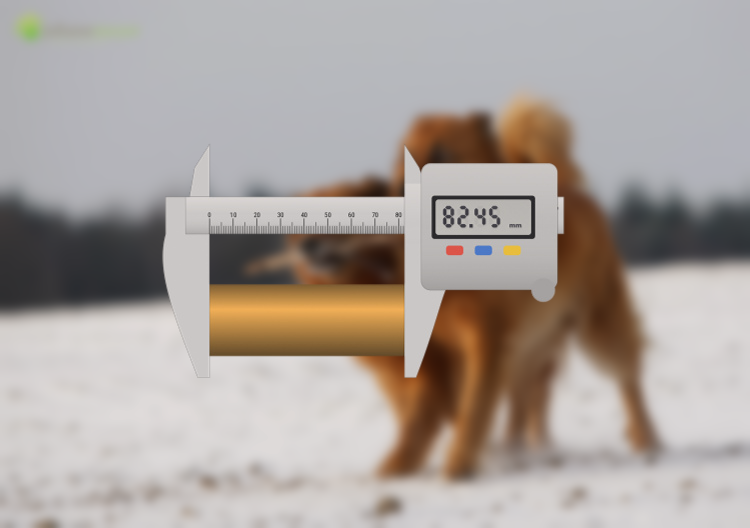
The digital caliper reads 82.45 mm
